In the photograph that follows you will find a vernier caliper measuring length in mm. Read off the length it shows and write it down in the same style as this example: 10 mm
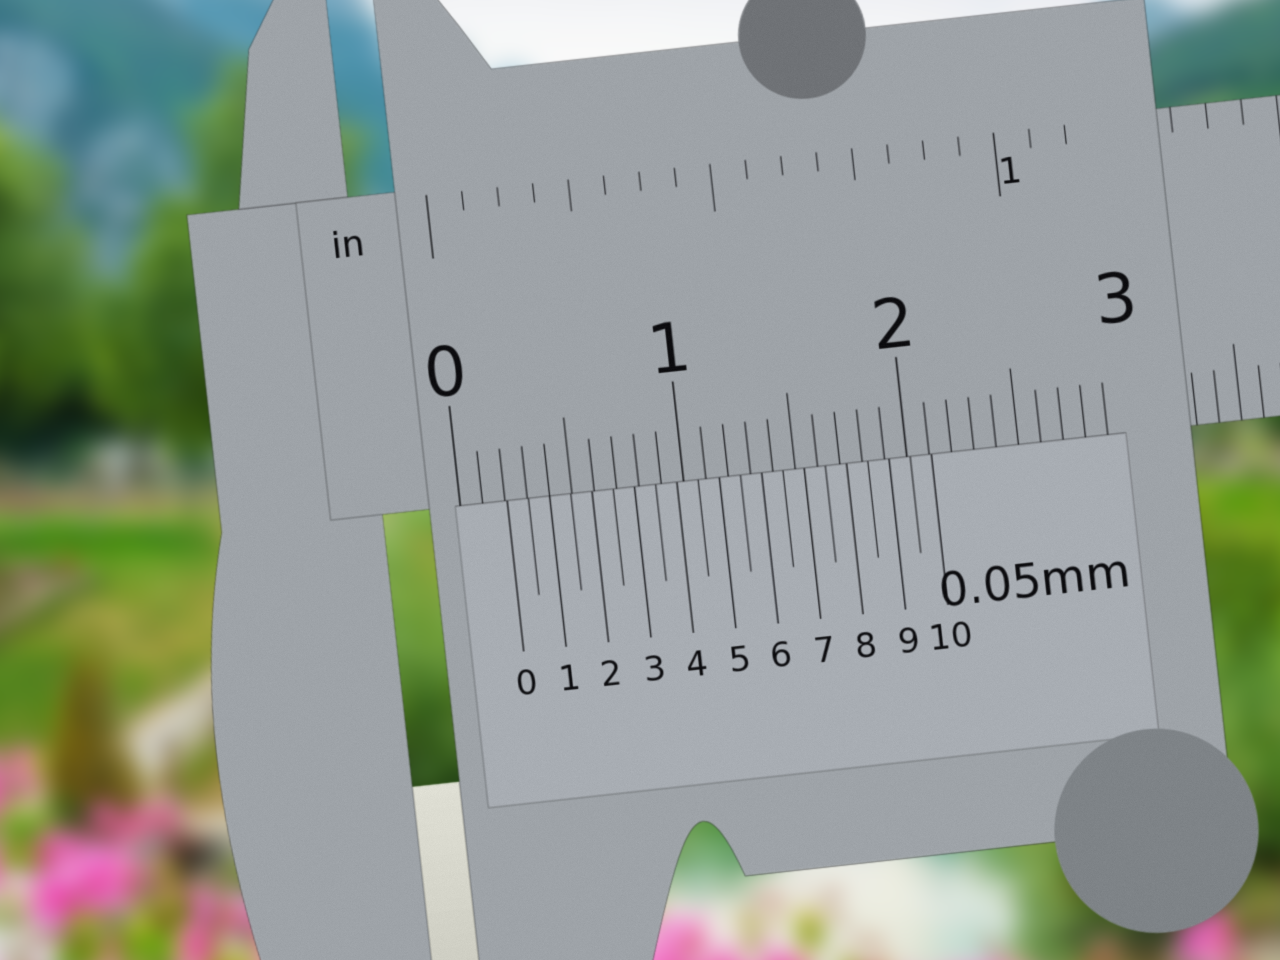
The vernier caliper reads 2.1 mm
